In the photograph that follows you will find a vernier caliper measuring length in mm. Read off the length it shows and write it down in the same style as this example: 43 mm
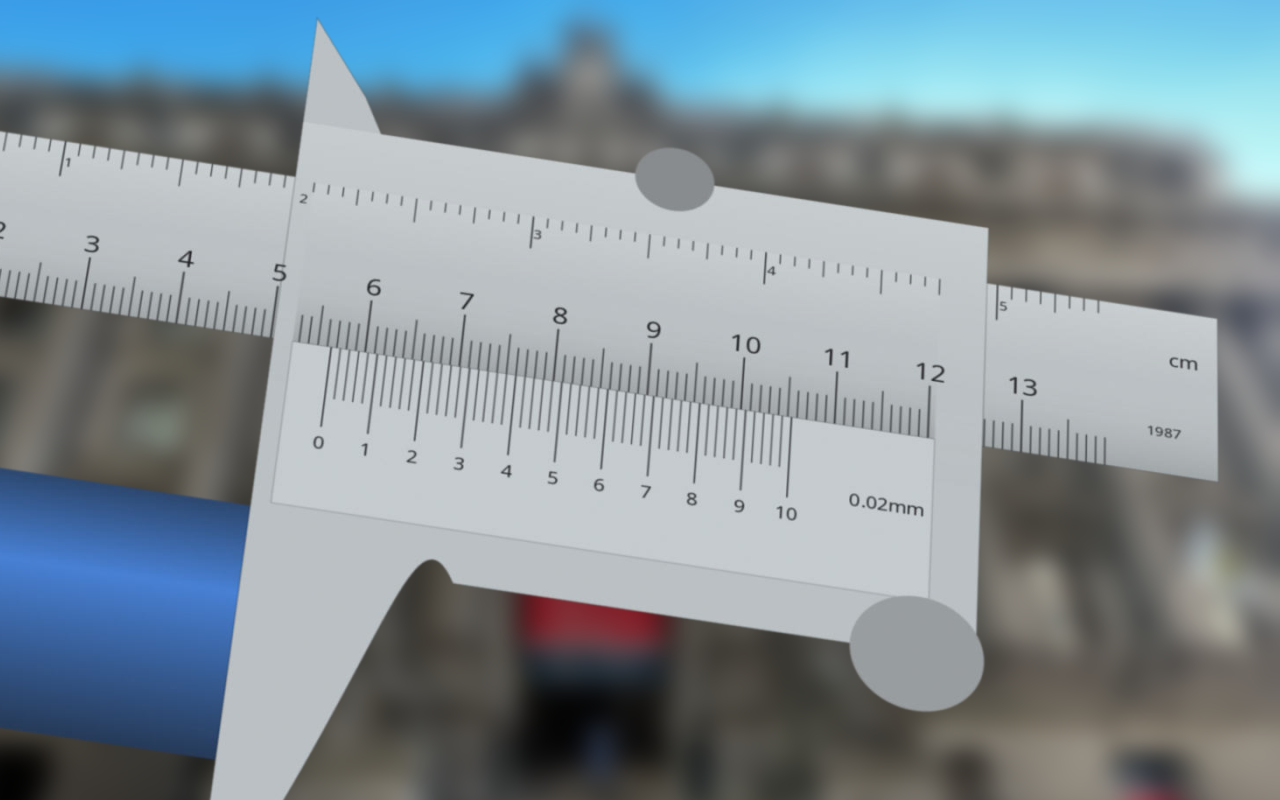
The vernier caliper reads 56.4 mm
